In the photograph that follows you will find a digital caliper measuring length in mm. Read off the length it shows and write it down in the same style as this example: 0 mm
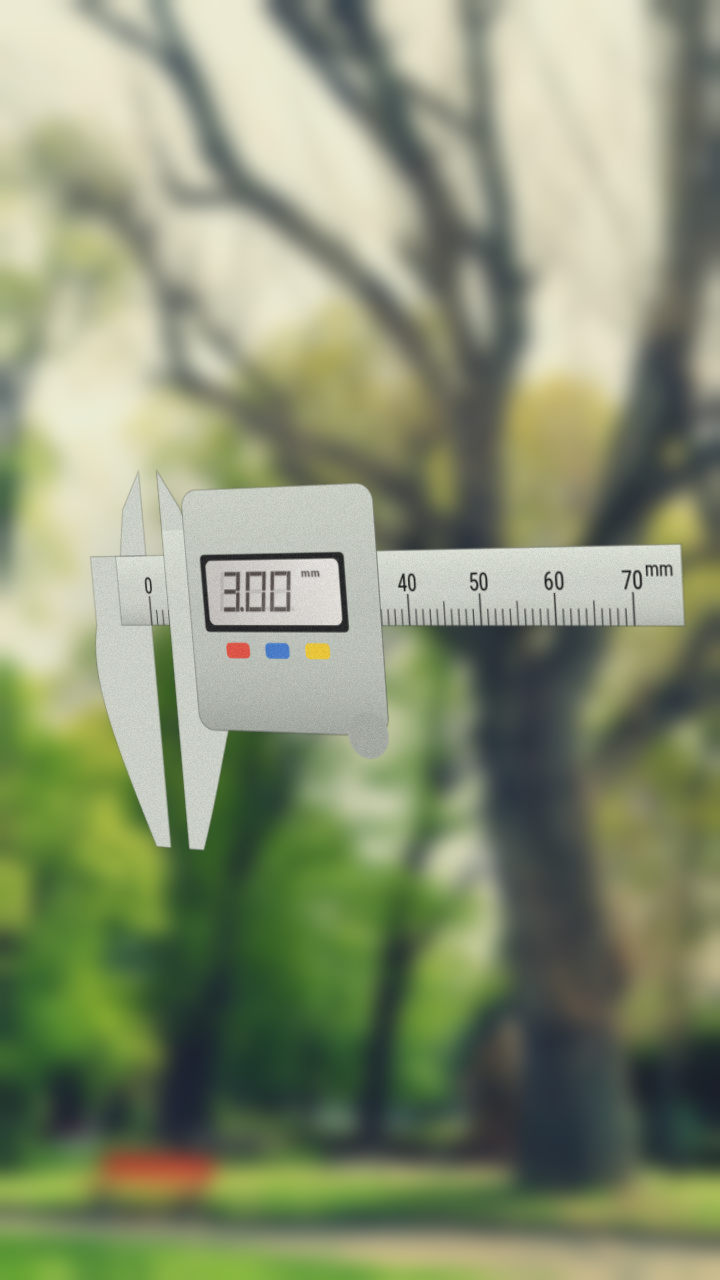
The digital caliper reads 3.00 mm
